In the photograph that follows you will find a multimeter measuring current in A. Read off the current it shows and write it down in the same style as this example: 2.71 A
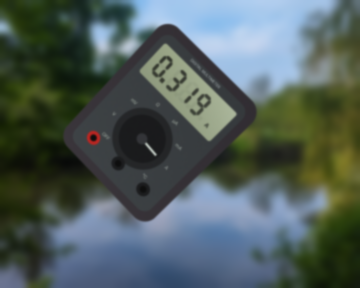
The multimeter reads 0.319 A
